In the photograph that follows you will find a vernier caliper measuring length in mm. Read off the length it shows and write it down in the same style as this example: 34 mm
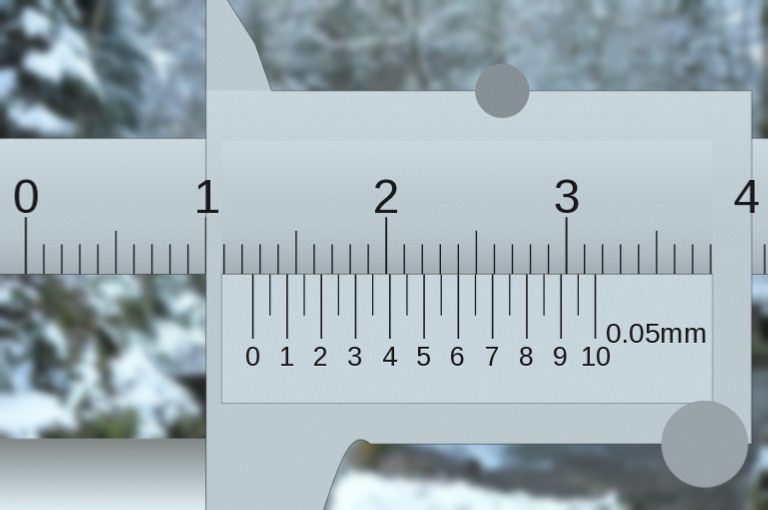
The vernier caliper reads 12.6 mm
